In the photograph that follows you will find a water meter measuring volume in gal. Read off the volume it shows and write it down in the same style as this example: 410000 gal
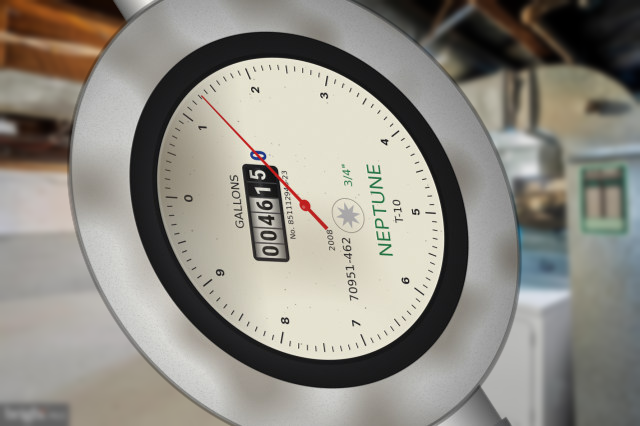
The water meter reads 46151.3 gal
